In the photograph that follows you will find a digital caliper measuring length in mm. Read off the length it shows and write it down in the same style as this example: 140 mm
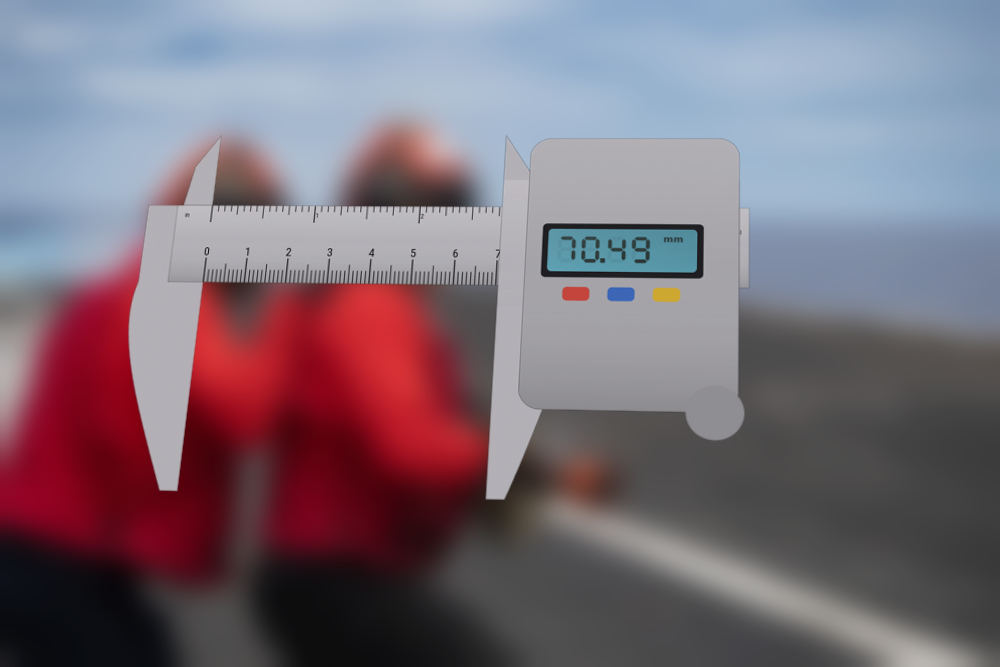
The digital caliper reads 70.49 mm
